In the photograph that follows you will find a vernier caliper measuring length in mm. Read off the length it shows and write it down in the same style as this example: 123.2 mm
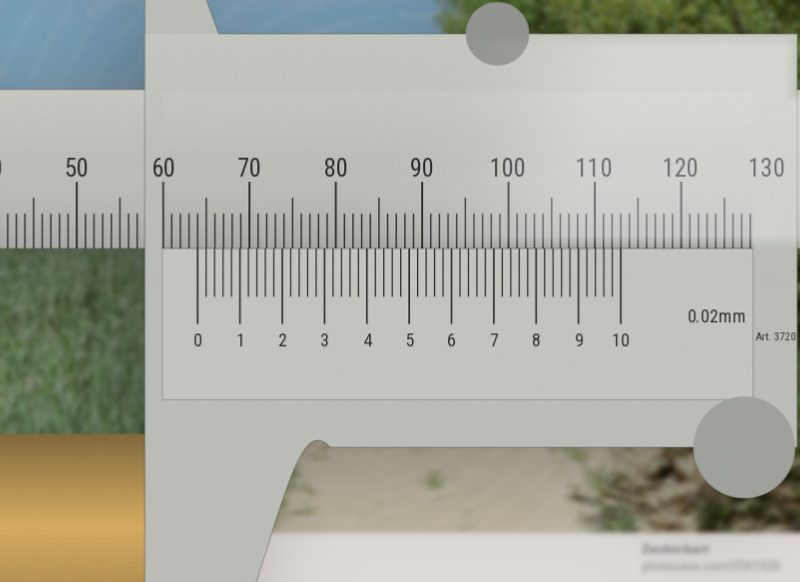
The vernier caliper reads 64.0 mm
